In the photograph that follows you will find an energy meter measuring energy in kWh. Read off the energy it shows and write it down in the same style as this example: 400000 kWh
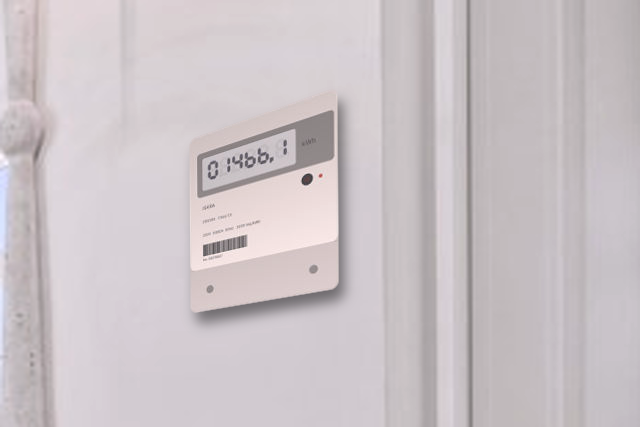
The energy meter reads 1466.1 kWh
